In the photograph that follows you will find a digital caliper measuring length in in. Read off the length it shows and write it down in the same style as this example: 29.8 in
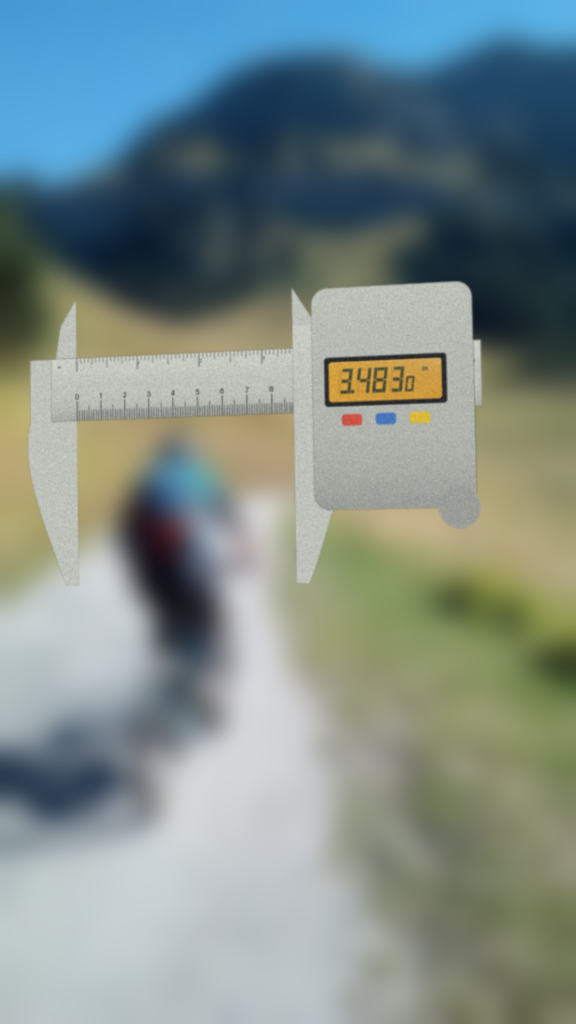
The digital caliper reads 3.4830 in
